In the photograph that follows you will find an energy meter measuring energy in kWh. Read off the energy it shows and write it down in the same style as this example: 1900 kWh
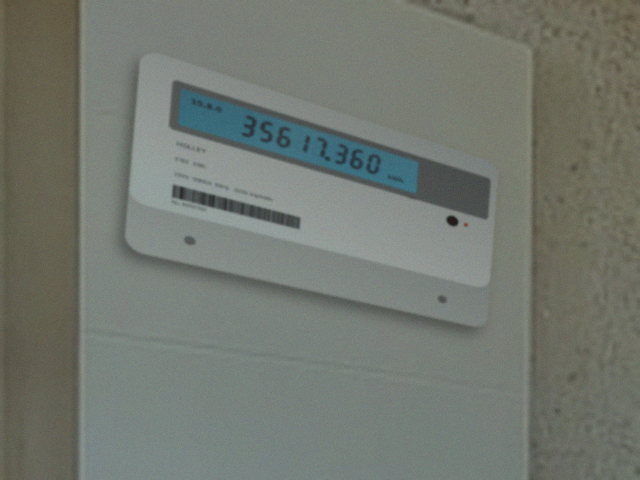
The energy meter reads 35617.360 kWh
